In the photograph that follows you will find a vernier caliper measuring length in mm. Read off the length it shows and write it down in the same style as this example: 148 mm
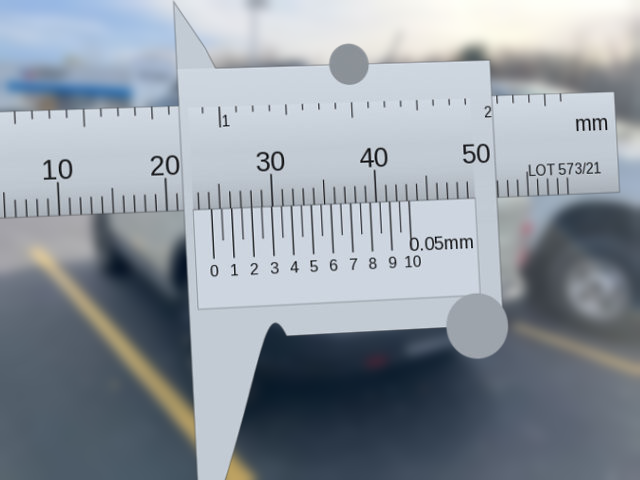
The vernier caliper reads 24.2 mm
